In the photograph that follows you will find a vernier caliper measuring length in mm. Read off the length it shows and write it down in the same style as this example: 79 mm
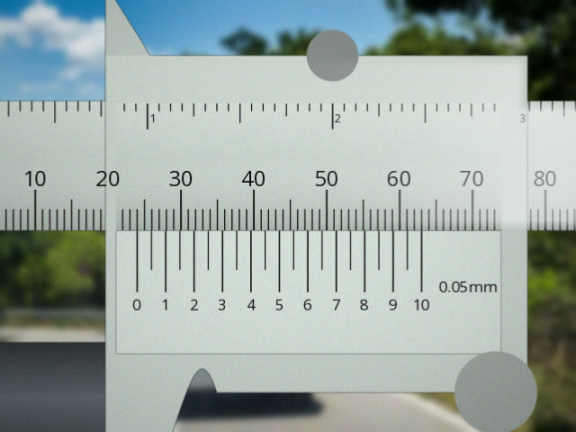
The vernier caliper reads 24.0 mm
